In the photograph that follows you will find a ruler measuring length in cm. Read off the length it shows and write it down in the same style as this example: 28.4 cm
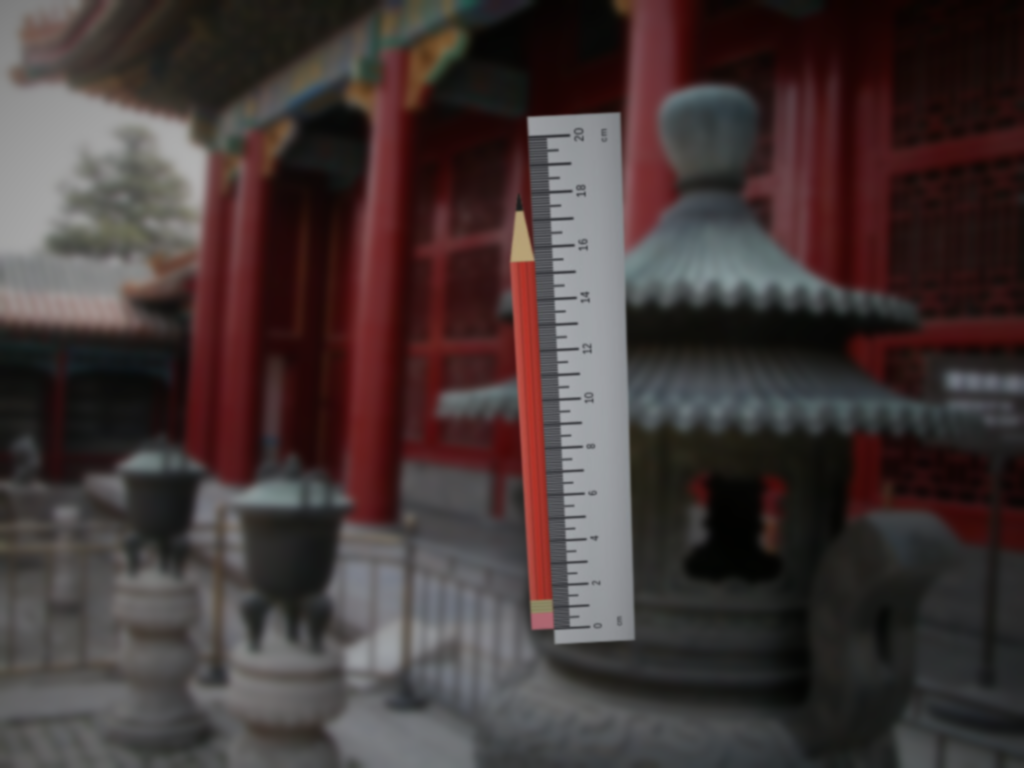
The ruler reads 18 cm
